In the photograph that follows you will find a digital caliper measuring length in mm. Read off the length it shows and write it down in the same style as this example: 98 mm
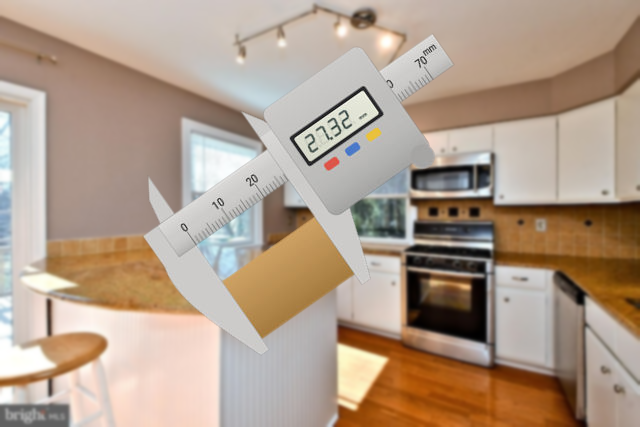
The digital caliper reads 27.32 mm
